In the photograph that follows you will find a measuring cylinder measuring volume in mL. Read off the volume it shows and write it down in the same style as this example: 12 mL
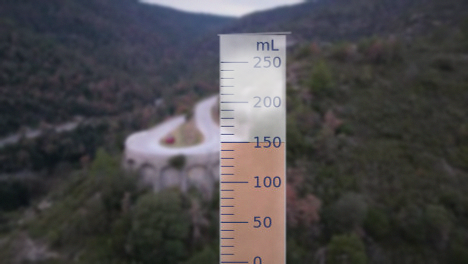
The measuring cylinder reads 150 mL
